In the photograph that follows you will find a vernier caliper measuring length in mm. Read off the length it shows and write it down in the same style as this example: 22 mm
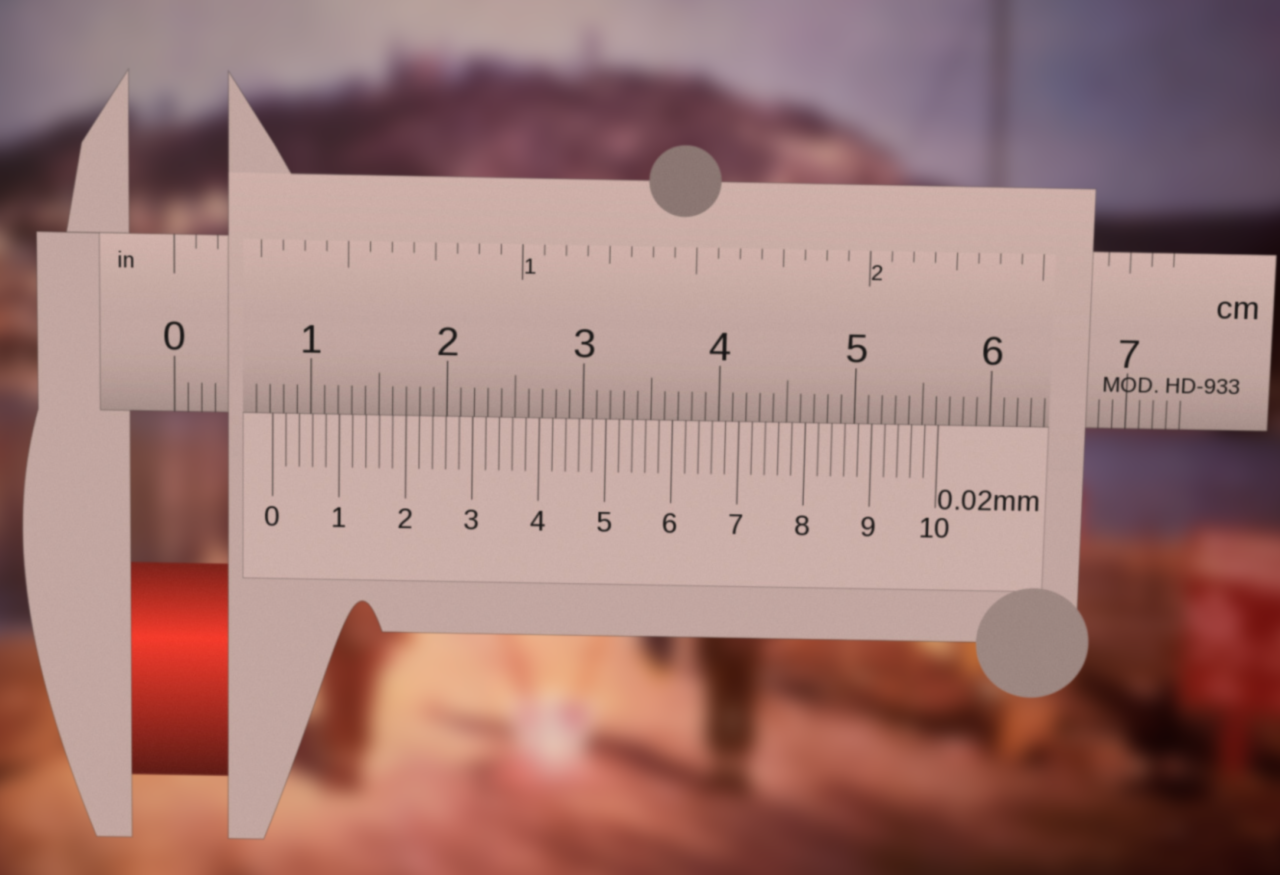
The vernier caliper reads 7.2 mm
